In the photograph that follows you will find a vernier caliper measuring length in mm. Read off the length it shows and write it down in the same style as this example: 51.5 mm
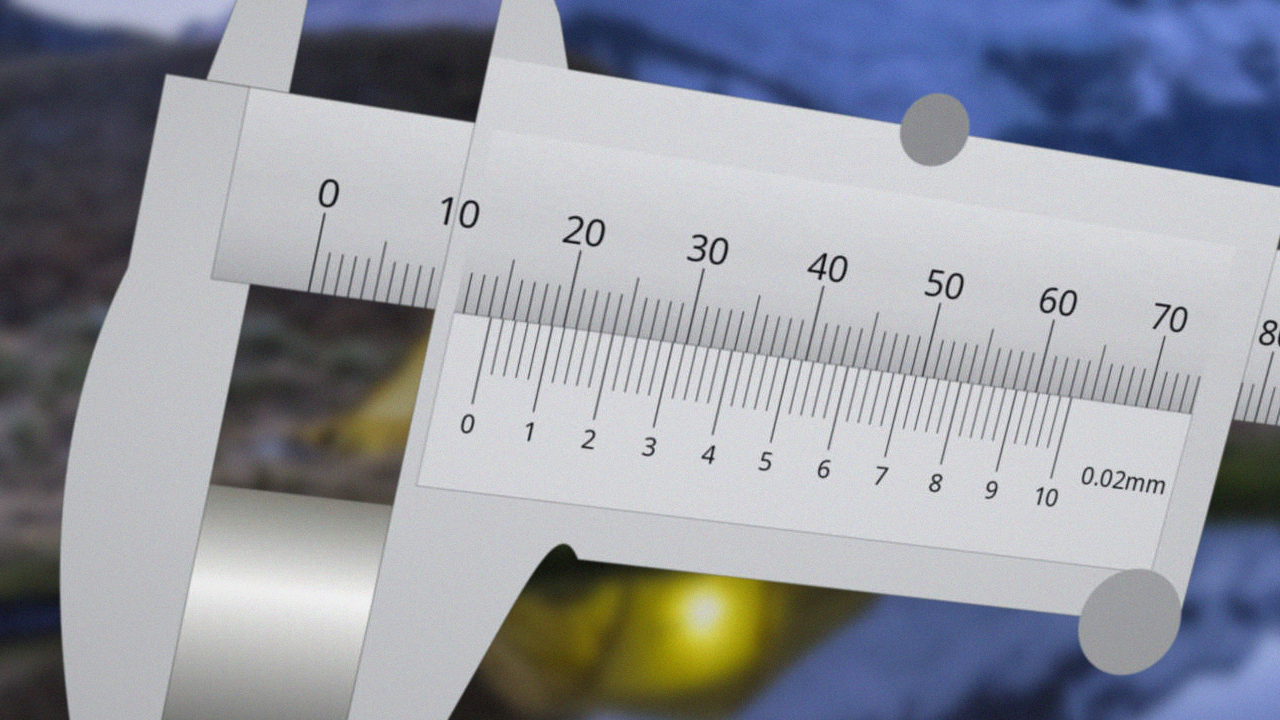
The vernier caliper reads 14.2 mm
